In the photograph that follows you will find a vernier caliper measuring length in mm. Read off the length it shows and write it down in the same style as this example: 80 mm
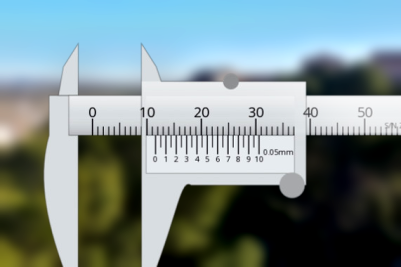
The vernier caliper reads 11.6 mm
